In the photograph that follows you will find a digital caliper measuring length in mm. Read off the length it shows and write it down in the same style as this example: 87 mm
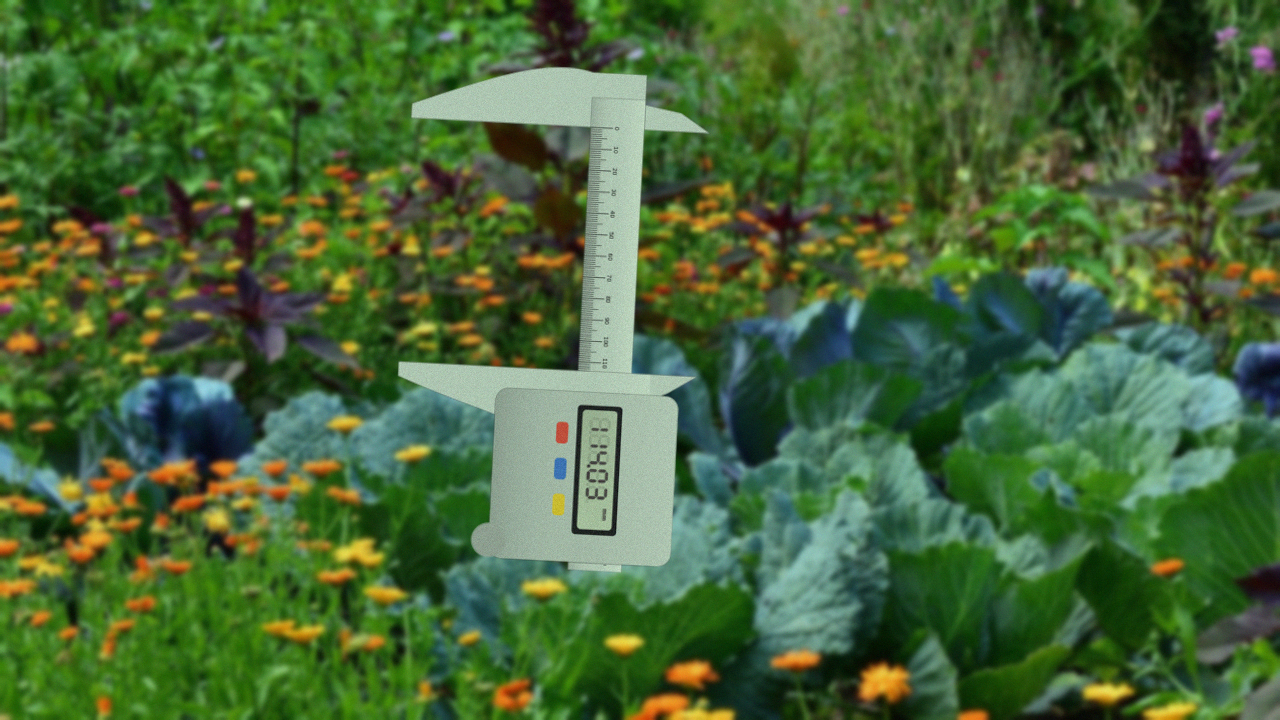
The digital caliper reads 114.03 mm
